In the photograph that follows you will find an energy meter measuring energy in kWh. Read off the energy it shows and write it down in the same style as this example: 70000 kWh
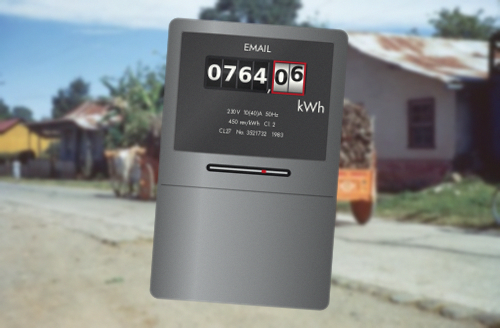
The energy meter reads 764.06 kWh
